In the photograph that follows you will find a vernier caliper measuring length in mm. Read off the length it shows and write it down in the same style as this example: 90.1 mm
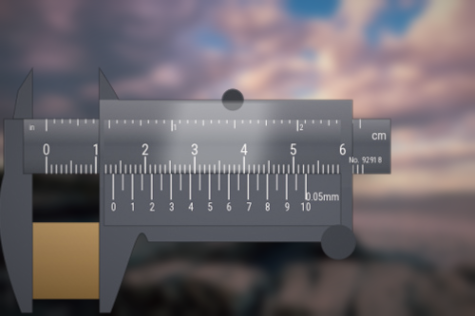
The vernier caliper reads 13.5 mm
